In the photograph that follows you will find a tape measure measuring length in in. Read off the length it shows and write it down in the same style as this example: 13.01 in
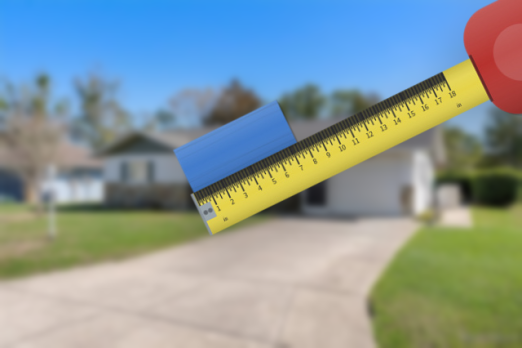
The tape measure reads 7.5 in
